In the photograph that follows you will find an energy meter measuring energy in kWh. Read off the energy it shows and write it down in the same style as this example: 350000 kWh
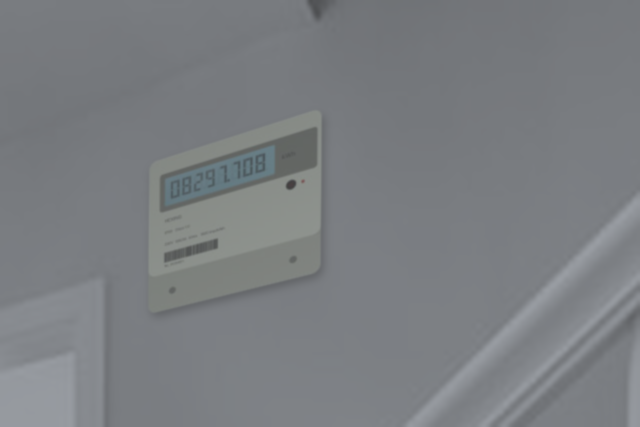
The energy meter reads 8297.708 kWh
